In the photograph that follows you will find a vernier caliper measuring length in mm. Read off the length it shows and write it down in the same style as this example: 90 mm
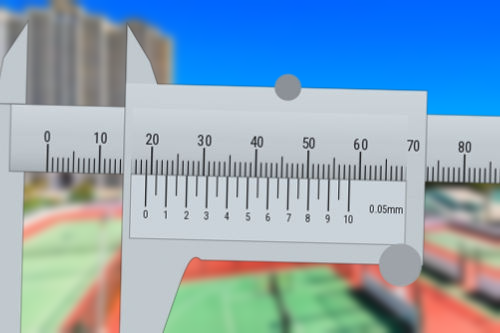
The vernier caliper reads 19.0 mm
